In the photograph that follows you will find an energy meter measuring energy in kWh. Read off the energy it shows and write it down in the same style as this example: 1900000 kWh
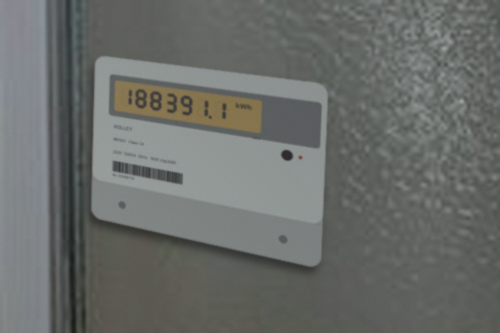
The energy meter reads 188391.1 kWh
